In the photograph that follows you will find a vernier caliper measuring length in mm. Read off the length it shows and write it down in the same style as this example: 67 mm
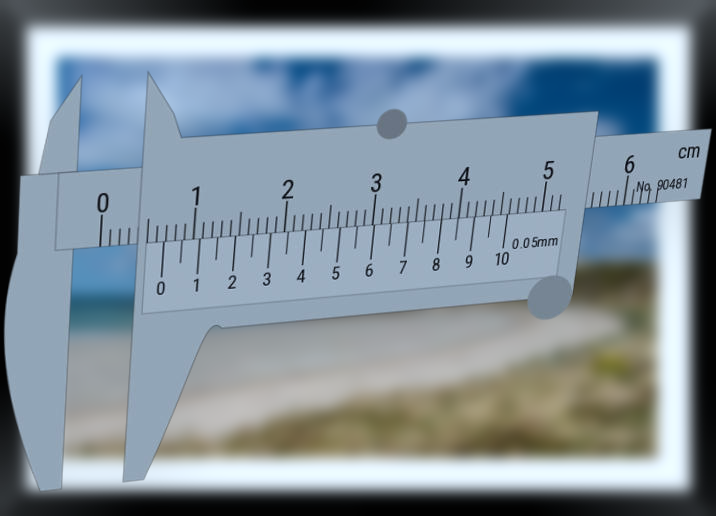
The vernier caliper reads 6.8 mm
